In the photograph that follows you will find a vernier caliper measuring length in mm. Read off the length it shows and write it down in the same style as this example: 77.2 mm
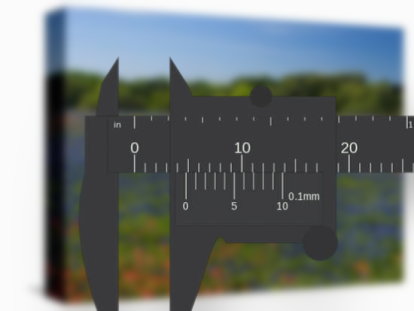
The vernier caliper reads 4.8 mm
